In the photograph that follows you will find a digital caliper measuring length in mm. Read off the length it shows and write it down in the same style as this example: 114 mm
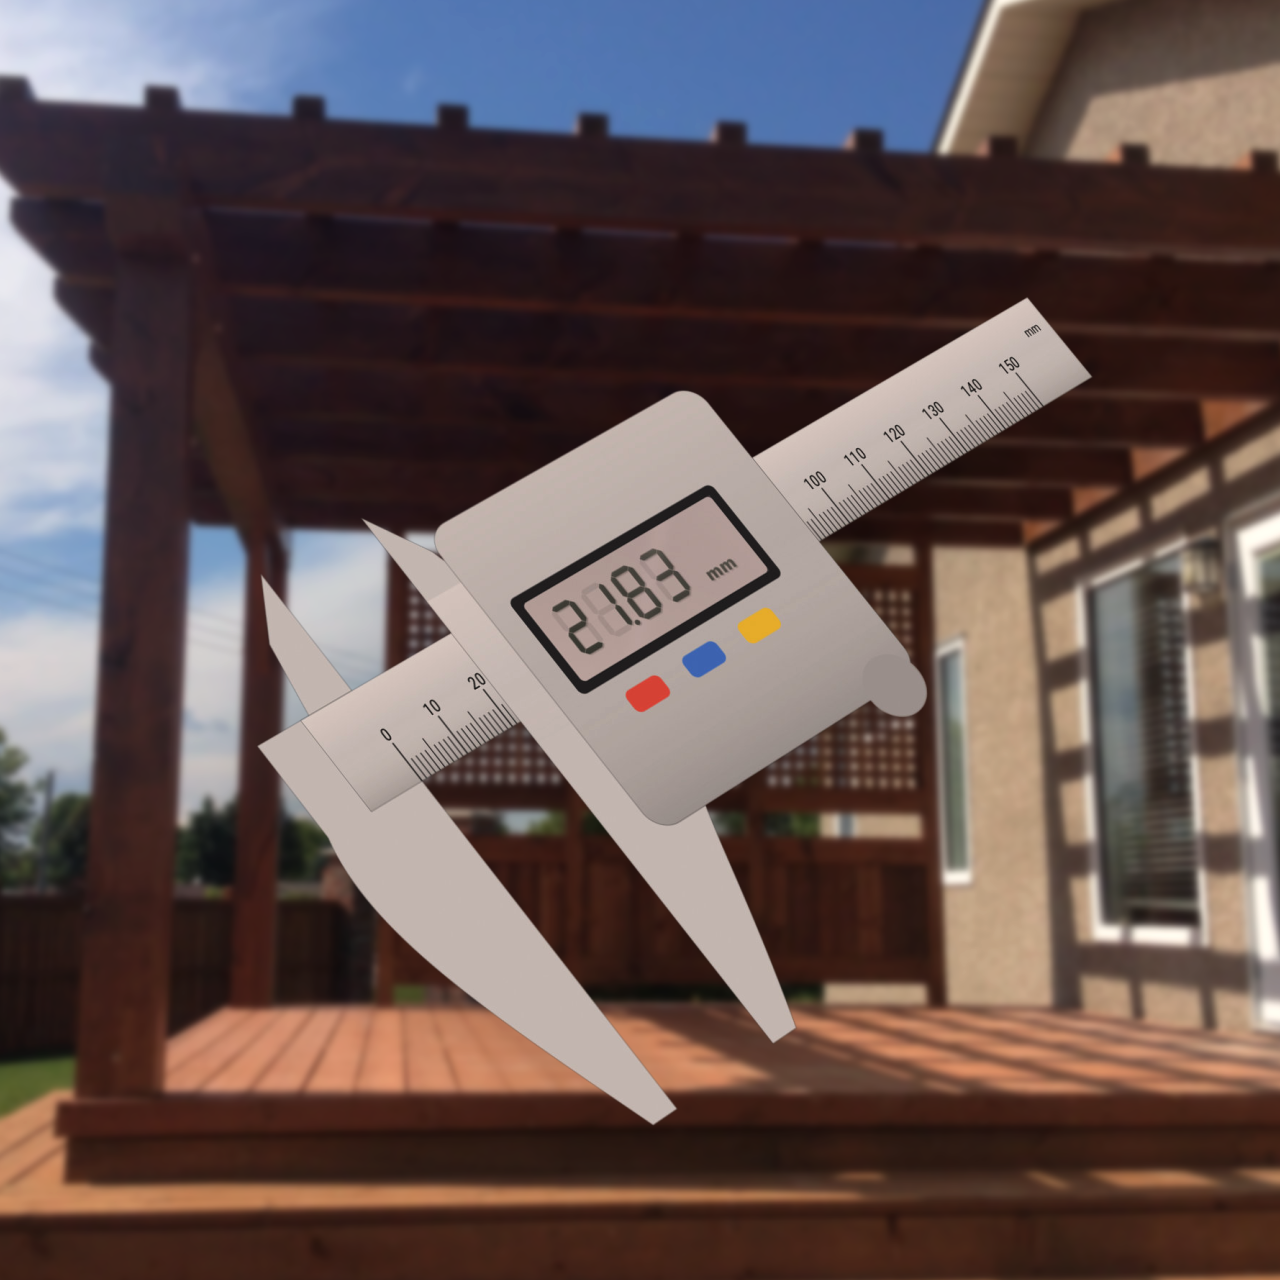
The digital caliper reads 21.83 mm
